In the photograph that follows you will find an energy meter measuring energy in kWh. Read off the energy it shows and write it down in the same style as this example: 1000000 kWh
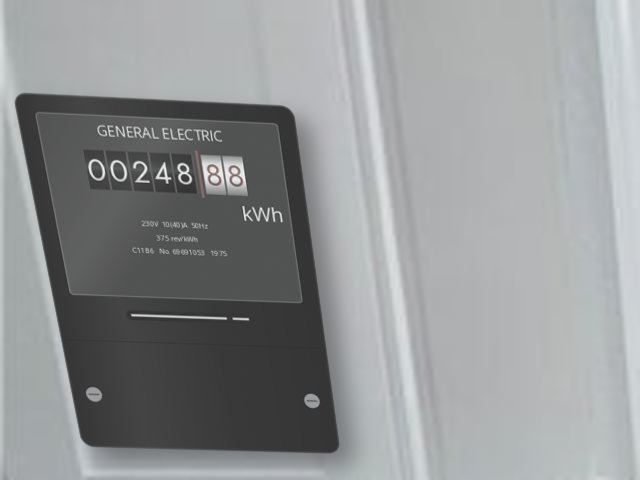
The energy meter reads 248.88 kWh
